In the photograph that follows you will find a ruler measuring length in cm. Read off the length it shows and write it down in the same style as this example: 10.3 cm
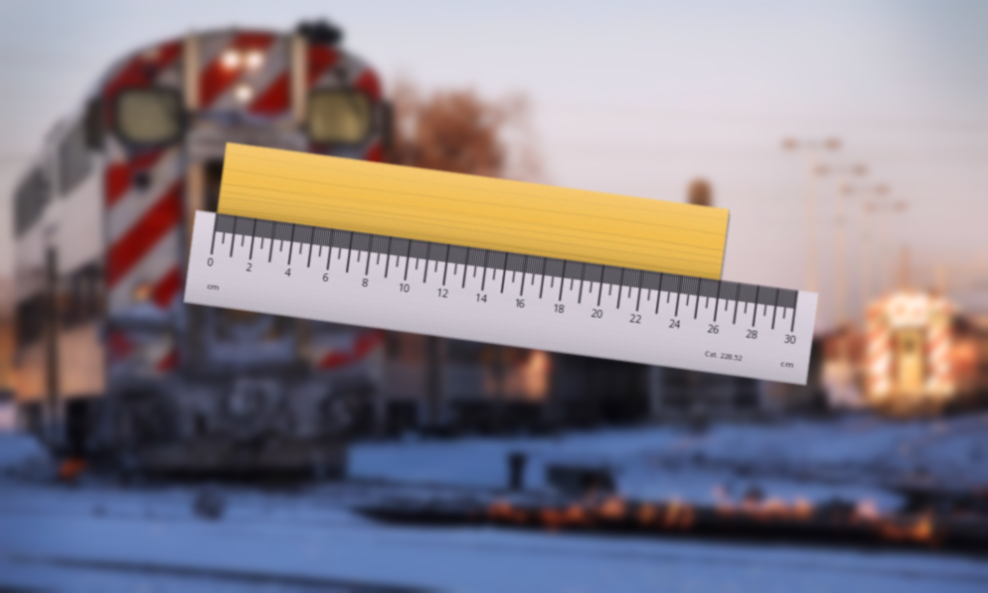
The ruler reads 26 cm
